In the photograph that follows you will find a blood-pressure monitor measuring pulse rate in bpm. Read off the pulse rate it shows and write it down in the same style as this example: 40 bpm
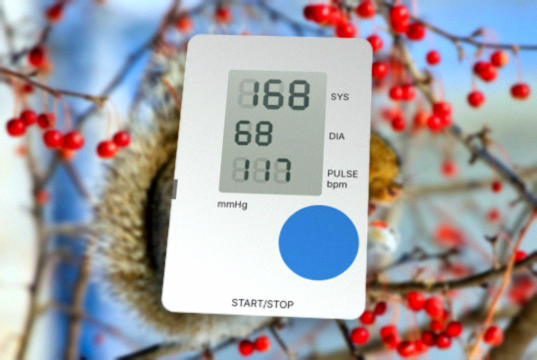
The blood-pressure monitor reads 117 bpm
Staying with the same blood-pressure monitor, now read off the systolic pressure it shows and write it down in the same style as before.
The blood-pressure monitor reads 168 mmHg
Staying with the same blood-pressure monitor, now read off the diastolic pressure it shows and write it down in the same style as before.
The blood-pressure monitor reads 68 mmHg
